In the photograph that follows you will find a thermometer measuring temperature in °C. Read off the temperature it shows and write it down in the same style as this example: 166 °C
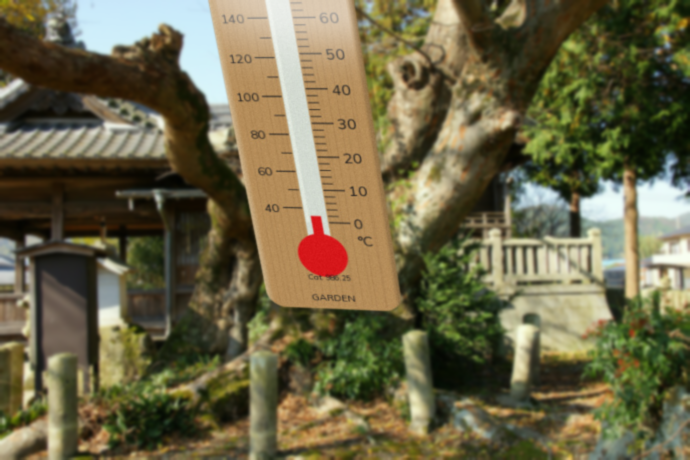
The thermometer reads 2 °C
